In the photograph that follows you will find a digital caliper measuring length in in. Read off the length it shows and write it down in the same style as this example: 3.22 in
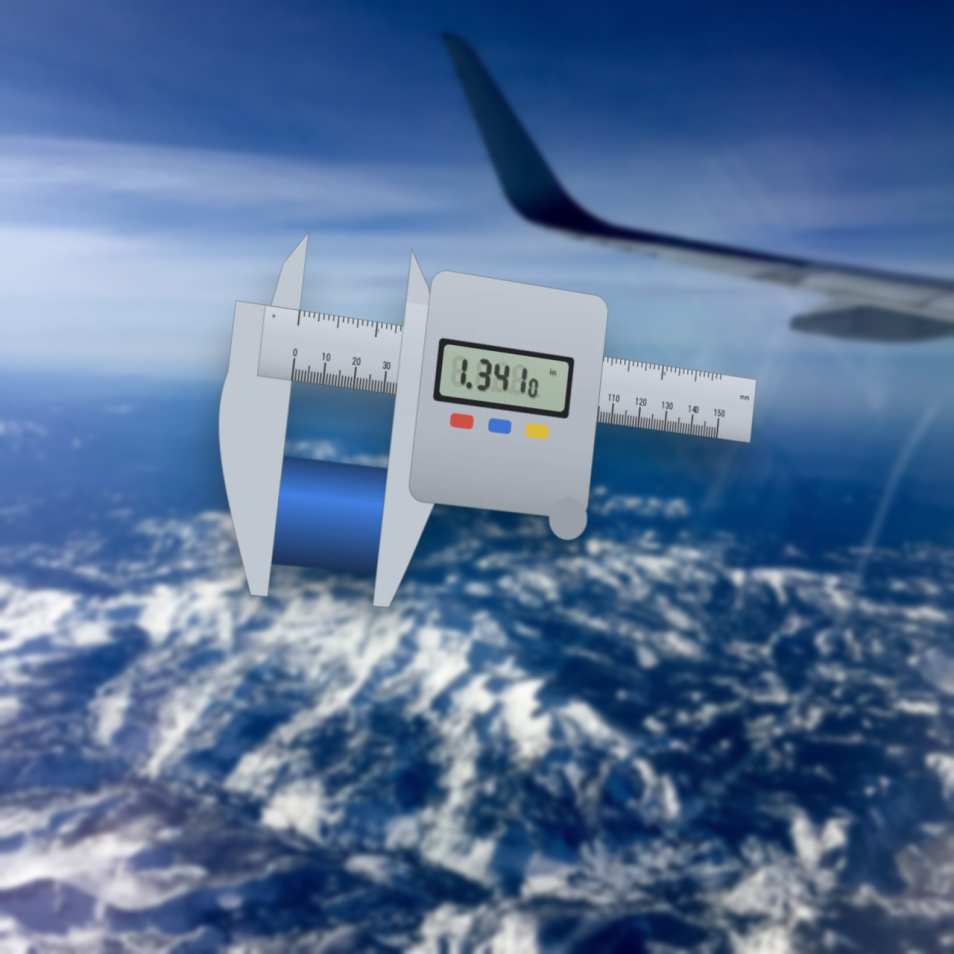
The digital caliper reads 1.3410 in
